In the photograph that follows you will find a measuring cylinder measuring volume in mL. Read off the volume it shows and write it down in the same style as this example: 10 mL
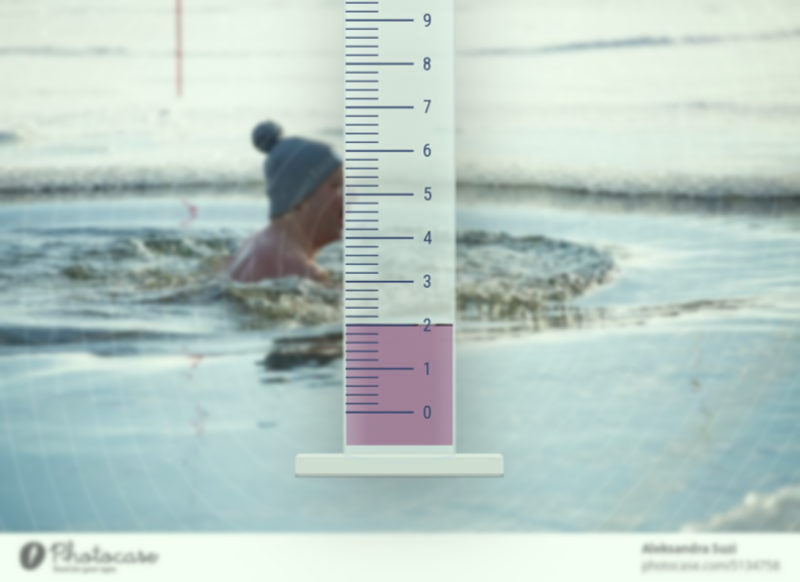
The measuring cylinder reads 2 mL
